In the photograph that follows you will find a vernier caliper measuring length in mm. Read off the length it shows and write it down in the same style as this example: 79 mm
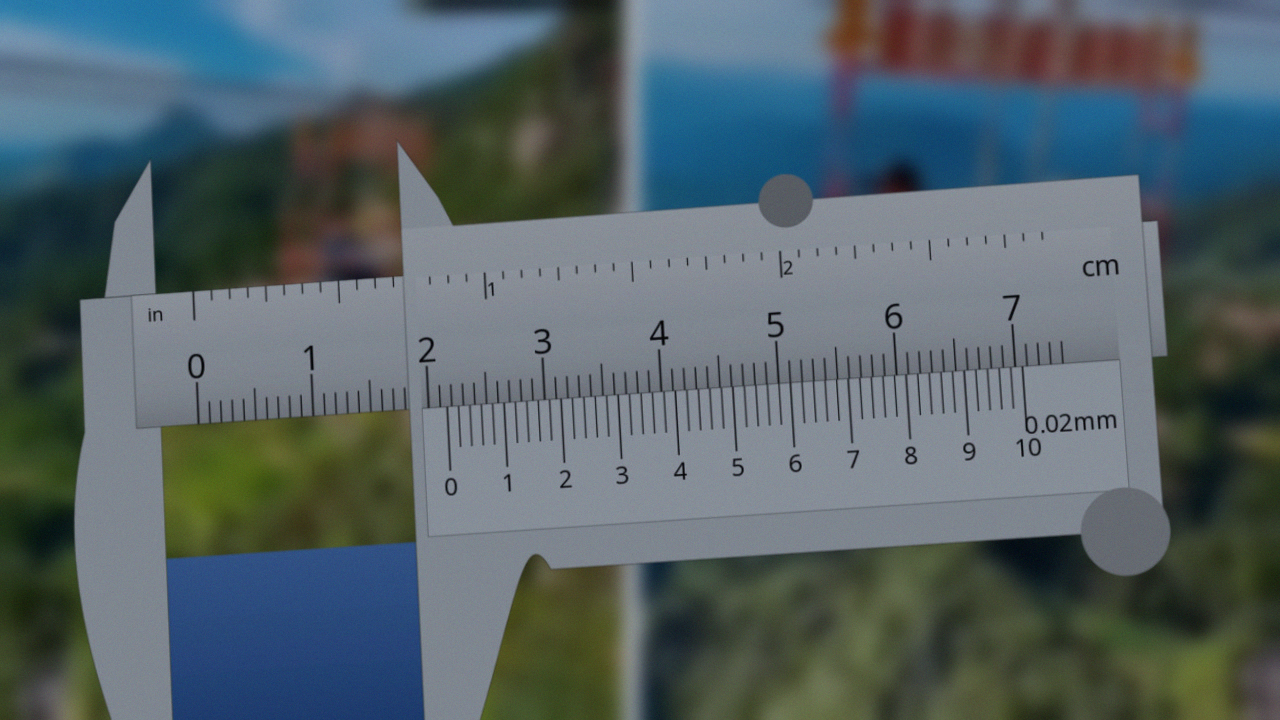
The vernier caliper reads 21.6 mm
